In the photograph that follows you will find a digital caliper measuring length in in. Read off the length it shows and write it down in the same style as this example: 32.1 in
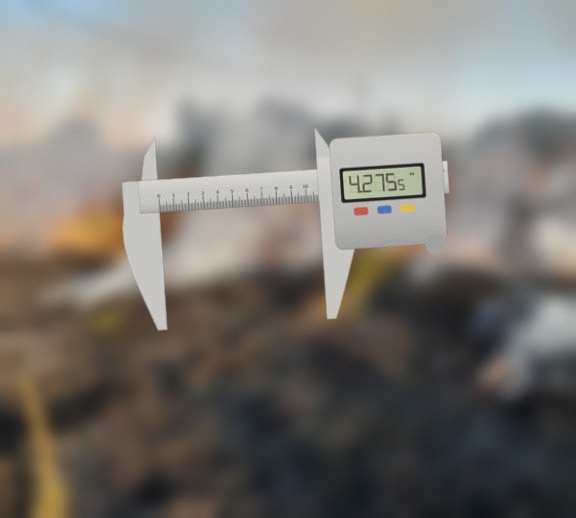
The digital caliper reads 4.2755 in
